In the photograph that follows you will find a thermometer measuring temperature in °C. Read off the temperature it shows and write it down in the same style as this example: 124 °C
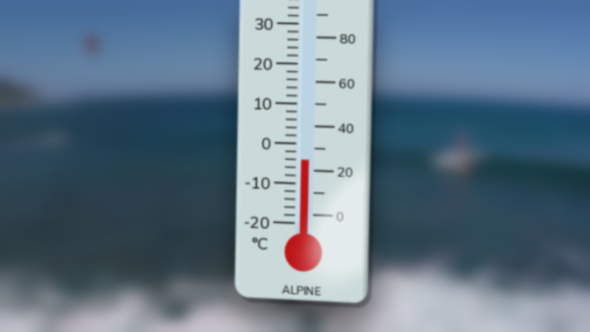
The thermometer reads -4 °C
